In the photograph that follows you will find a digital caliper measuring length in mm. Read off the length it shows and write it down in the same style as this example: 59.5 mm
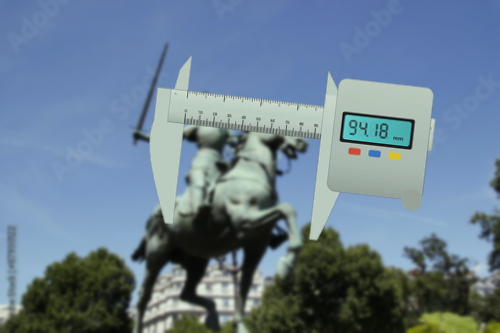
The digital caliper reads 94.18 mm
